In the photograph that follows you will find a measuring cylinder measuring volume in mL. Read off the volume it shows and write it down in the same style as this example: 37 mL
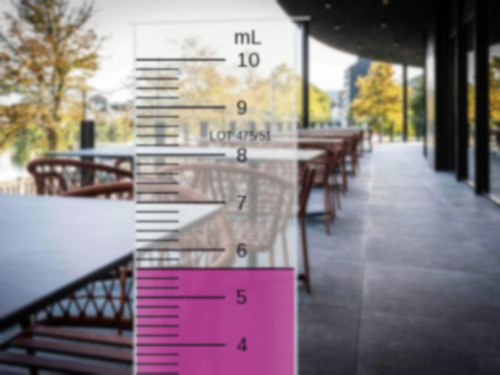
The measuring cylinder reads 5.6 mL
